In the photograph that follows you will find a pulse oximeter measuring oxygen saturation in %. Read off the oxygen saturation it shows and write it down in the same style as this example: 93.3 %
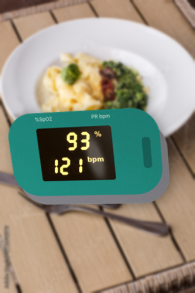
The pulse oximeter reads 93 %
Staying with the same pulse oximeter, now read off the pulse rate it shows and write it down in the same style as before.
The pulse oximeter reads 121 bpm
